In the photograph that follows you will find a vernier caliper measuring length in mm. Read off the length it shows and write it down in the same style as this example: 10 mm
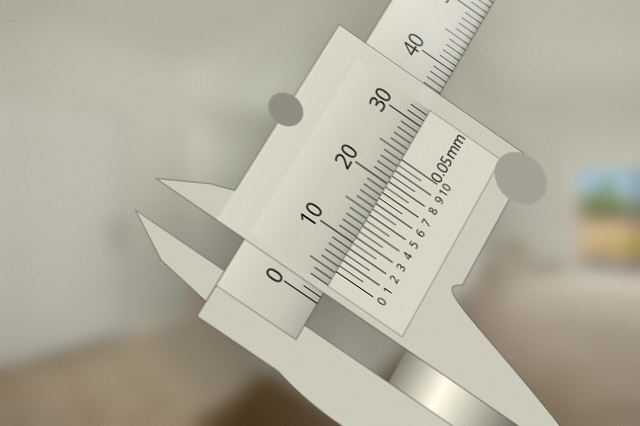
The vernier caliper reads 5.2 mm
